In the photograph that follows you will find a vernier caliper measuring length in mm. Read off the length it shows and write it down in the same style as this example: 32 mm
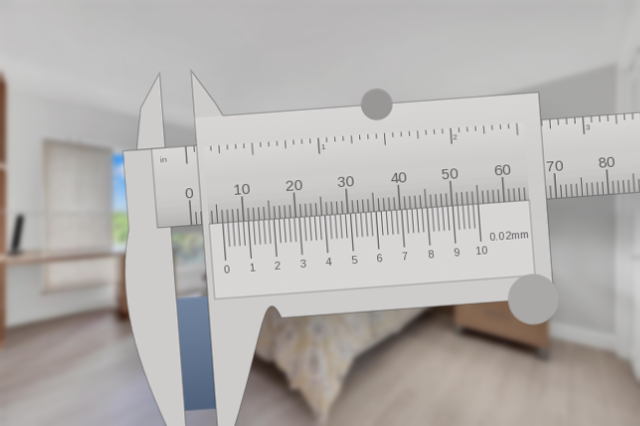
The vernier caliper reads 6.0 mm
